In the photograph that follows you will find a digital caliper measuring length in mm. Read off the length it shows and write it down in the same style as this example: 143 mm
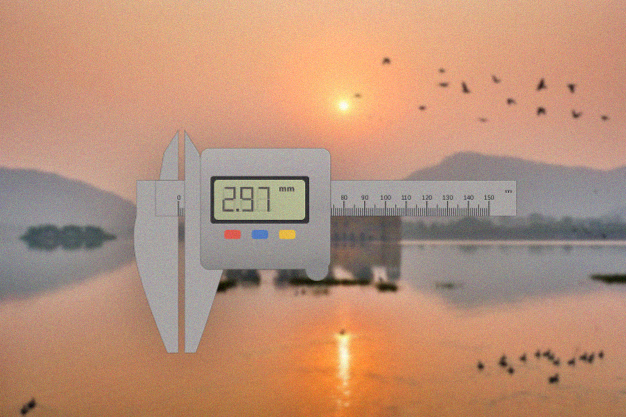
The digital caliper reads 2.97 mm
